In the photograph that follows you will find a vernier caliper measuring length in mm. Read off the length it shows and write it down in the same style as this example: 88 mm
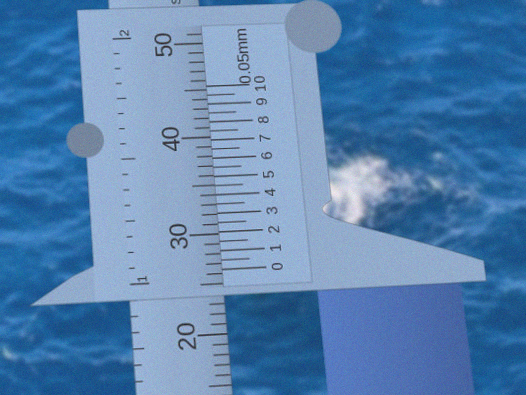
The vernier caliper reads 26.4 mm
